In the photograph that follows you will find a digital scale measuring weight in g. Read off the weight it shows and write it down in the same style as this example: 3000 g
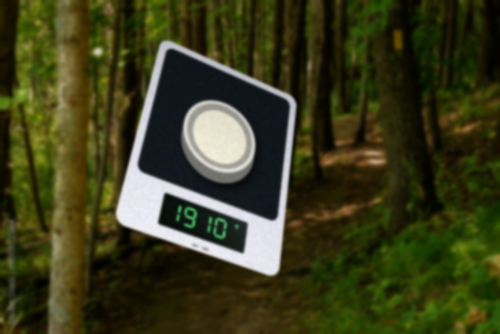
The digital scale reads 1910 g
